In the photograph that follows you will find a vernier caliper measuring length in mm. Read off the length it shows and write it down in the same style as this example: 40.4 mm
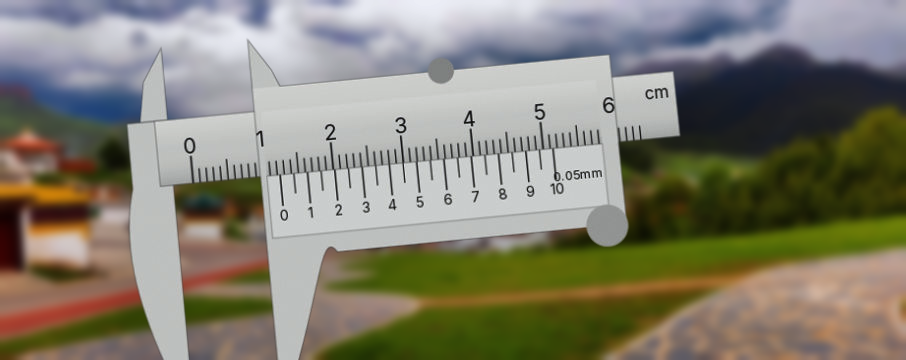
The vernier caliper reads 12.4 mm
